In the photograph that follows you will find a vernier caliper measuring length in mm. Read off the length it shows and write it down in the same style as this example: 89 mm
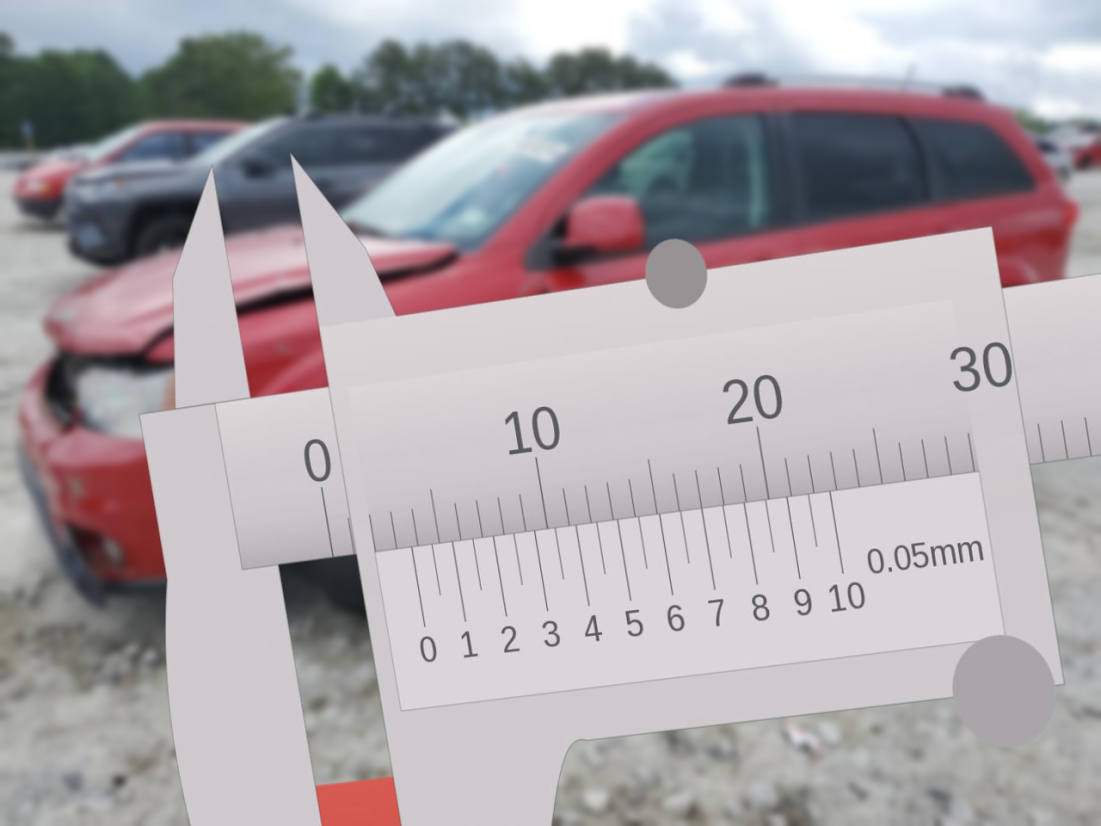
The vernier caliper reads 3.70 mm
